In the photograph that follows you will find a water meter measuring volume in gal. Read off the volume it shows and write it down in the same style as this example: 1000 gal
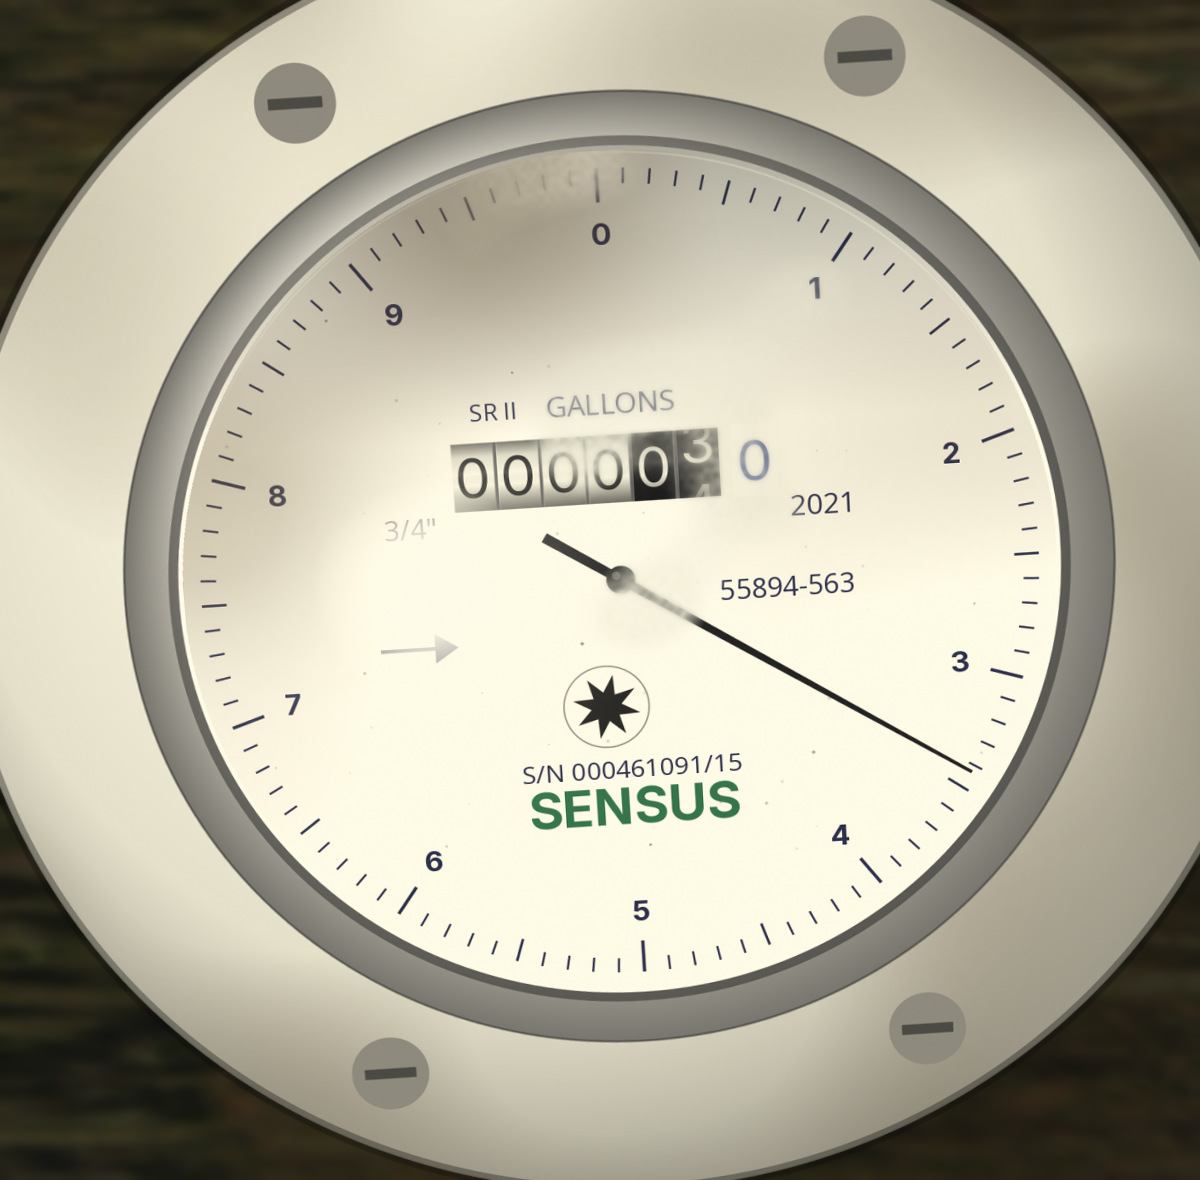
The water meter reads 33.4 gal
